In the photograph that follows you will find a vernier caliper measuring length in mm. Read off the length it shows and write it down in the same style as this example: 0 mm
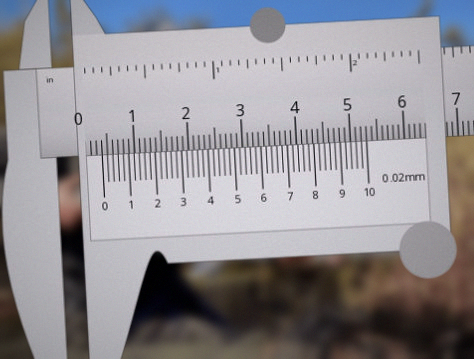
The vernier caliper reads 4.0 mm
